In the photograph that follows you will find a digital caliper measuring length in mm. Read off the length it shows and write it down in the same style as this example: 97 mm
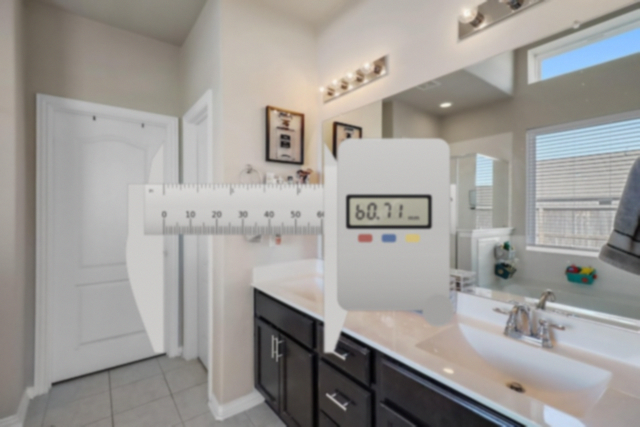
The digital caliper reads 60.71 mm
